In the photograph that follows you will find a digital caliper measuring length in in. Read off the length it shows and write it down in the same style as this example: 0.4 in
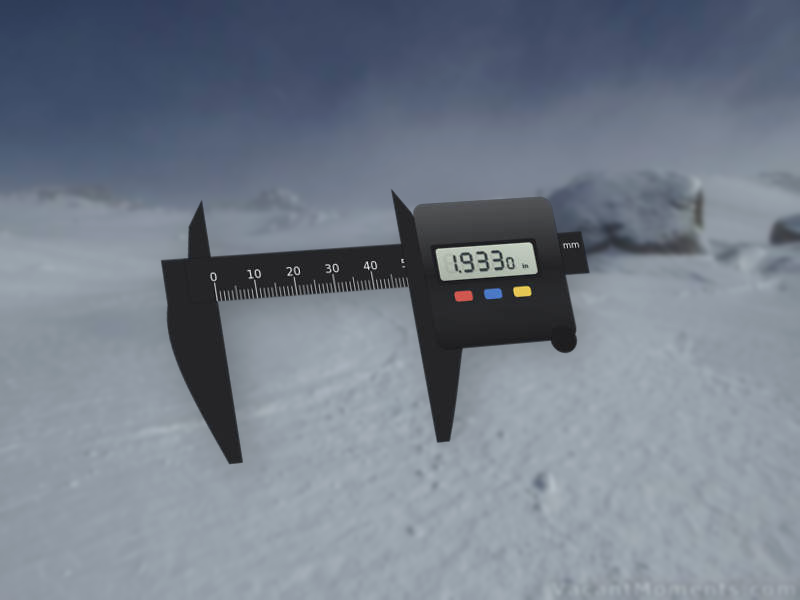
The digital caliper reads 1.9330 in
